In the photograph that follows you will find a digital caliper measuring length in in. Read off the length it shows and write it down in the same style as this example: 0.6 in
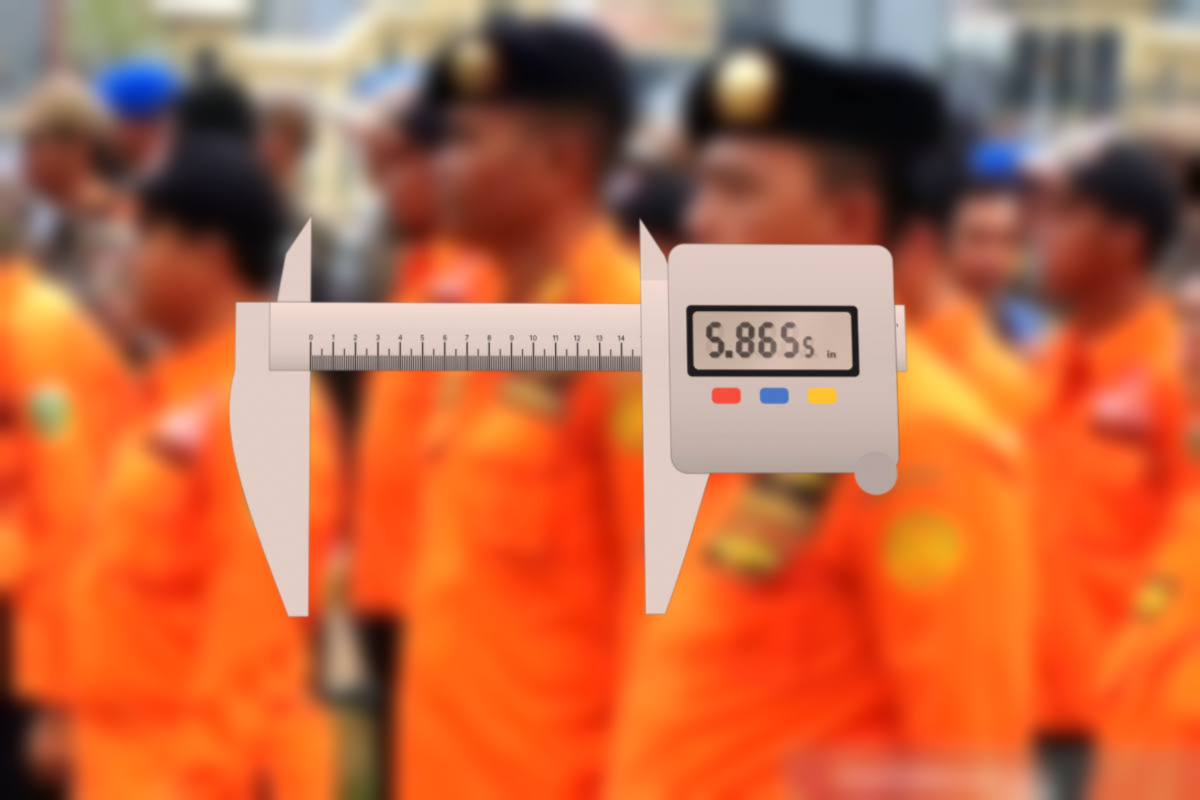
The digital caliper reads 5.8655 in
